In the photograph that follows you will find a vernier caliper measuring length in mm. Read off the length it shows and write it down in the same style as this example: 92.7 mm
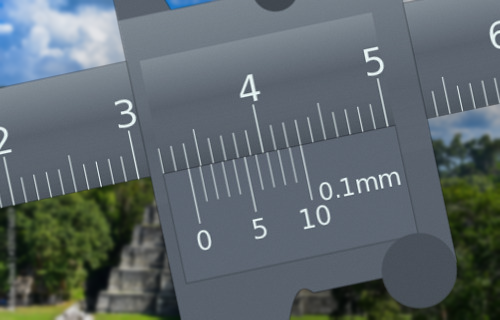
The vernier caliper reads 34.0 mm
